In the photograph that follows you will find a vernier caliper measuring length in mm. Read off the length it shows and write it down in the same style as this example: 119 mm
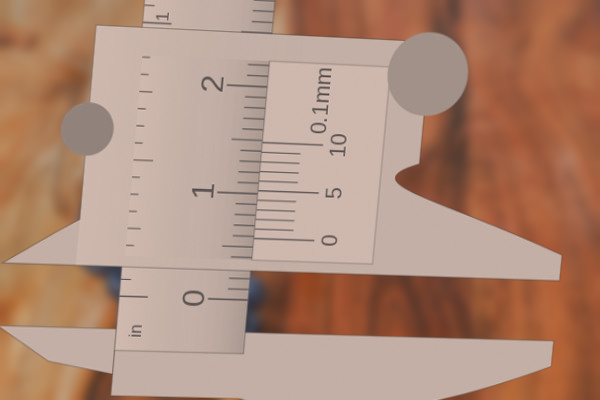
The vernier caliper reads 5.8 mm
